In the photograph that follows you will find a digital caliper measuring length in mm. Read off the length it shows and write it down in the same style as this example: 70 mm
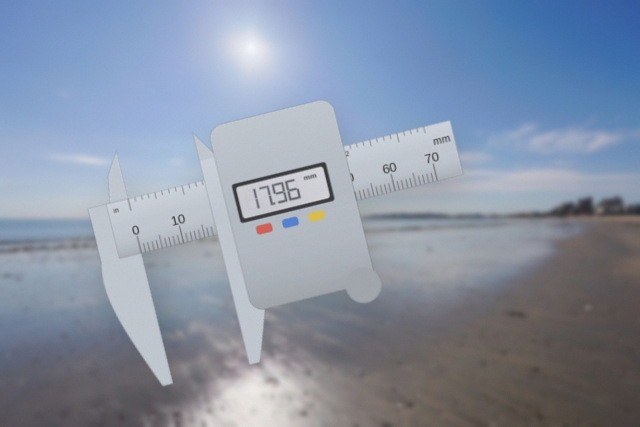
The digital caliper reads 17.96 mm
